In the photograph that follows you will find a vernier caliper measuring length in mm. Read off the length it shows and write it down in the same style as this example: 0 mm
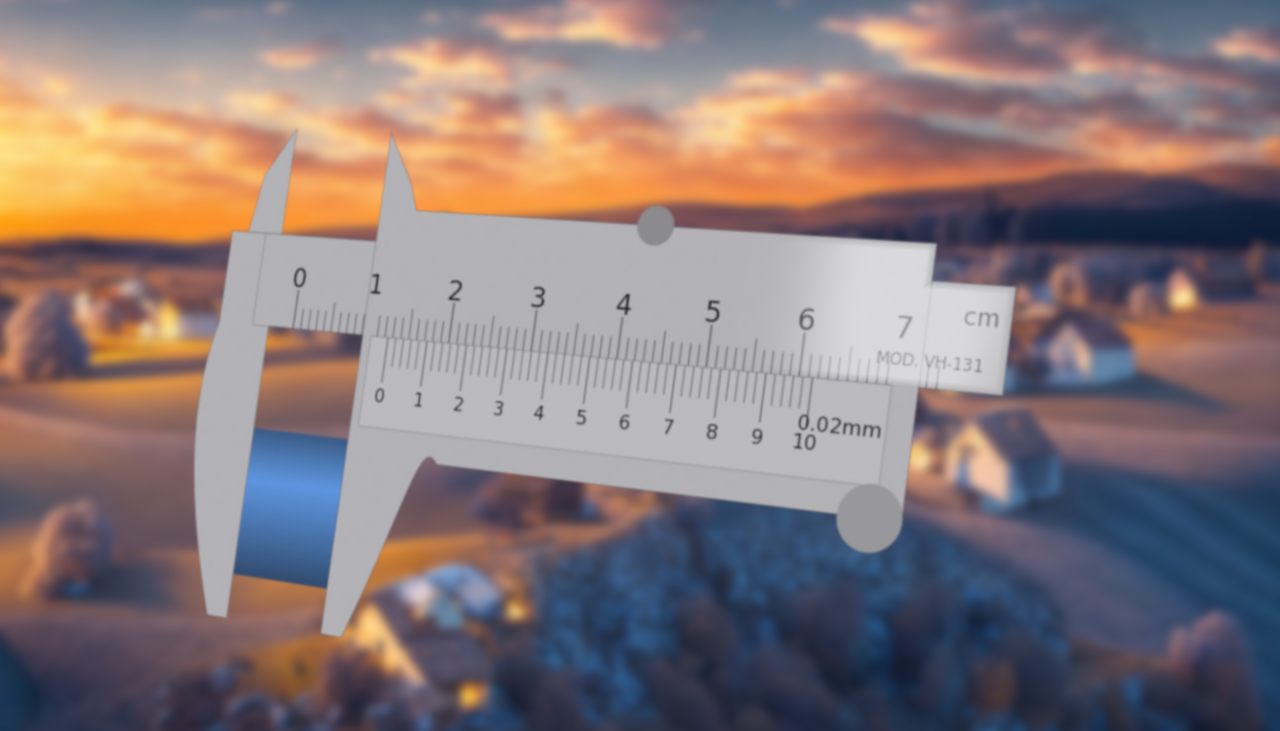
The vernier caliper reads 12.4 mm
